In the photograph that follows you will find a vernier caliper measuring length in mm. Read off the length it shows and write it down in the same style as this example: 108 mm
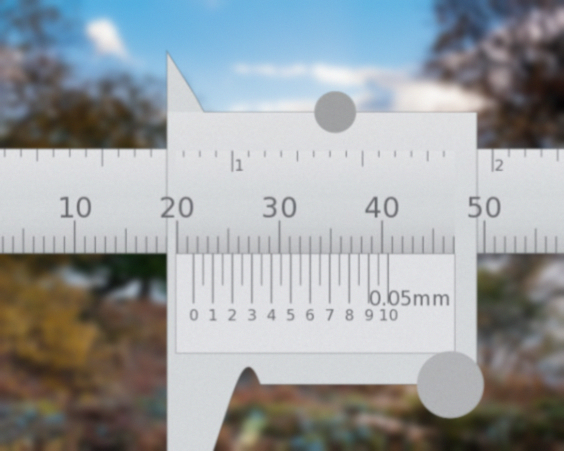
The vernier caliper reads 21.6 mm
